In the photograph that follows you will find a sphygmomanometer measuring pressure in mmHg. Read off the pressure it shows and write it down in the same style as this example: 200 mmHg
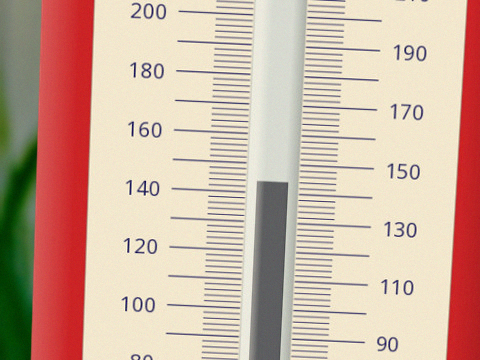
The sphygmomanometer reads 144 mmHg
